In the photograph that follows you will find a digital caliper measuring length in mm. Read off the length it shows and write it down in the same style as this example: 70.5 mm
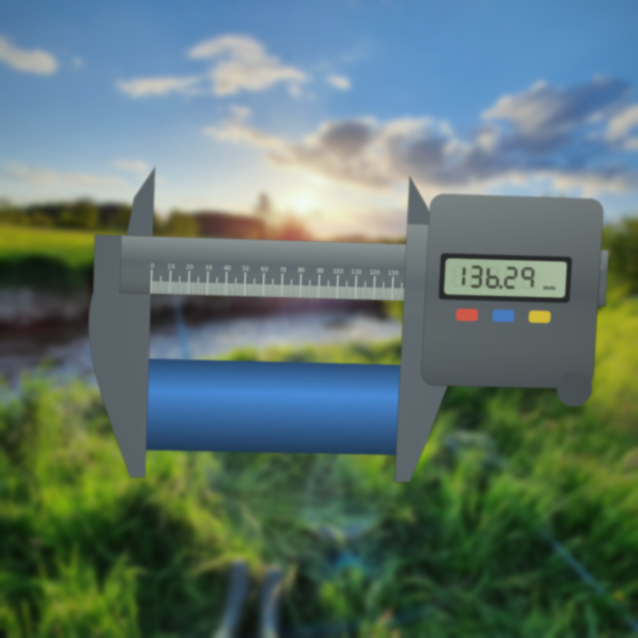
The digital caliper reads 136.29 mm
